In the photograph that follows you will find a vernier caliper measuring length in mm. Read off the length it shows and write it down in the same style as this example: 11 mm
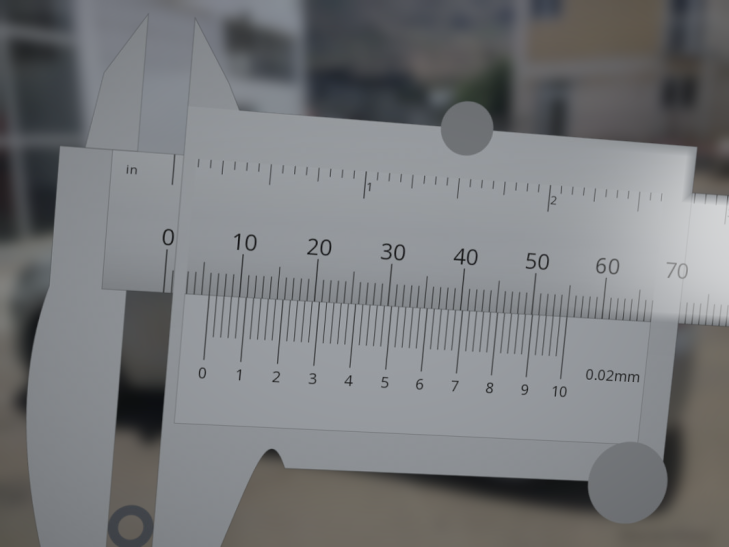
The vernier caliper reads 6.0 mm
